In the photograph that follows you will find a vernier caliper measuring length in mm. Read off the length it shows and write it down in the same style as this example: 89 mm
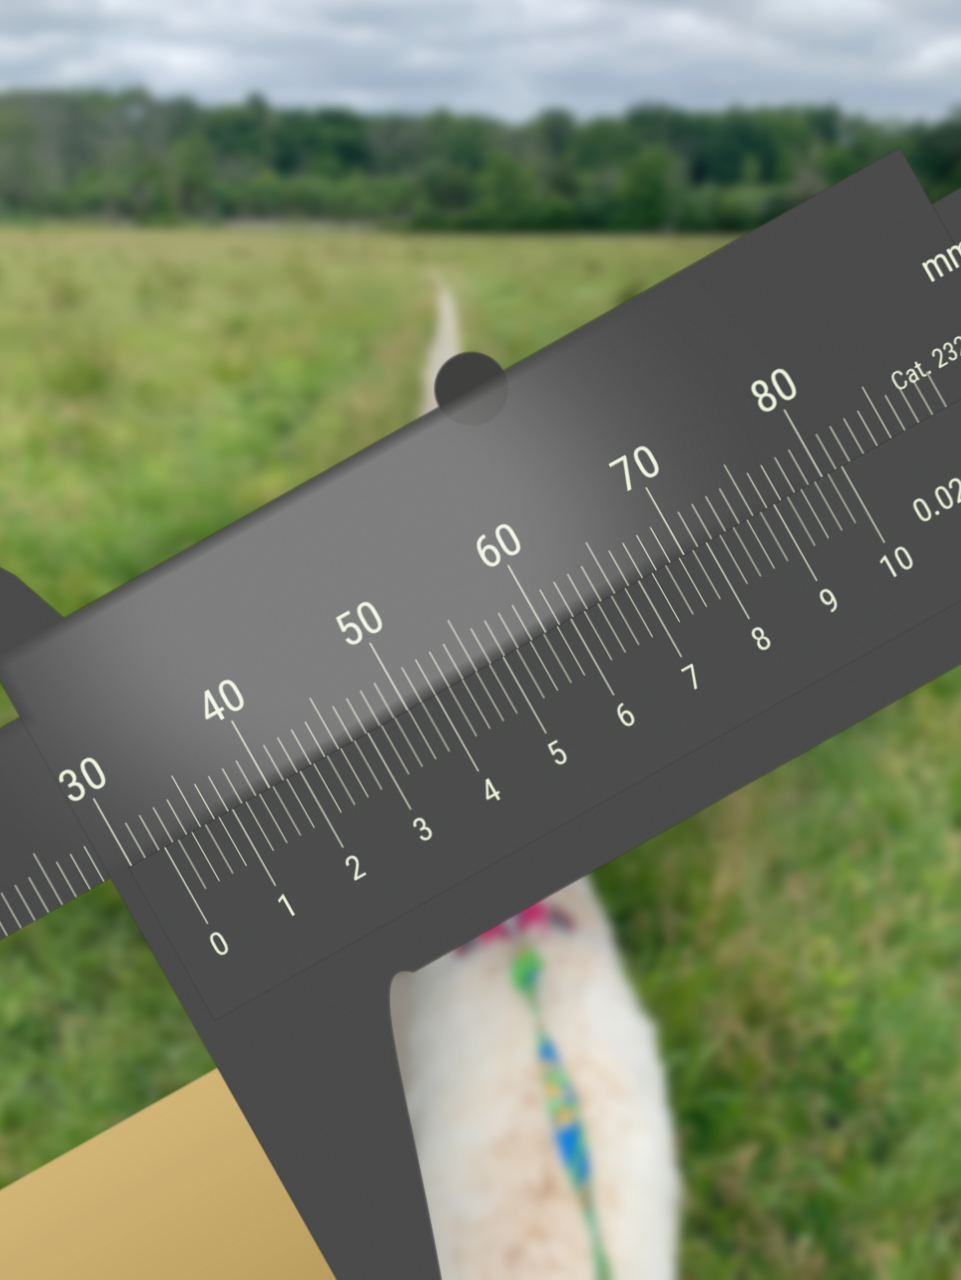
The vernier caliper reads 32.4 mm
